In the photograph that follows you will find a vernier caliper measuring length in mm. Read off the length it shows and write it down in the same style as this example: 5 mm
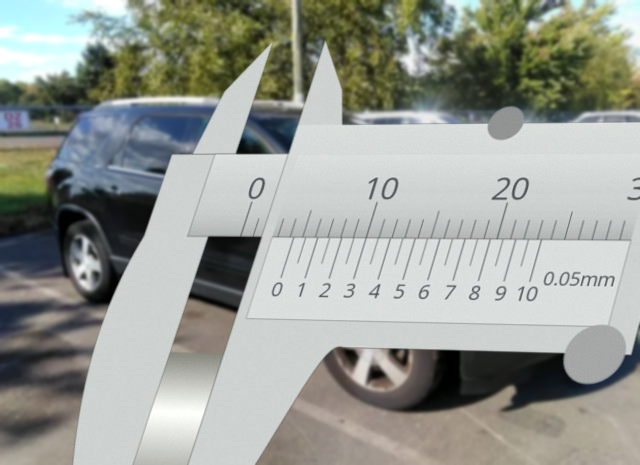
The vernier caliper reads 4.3 mm
